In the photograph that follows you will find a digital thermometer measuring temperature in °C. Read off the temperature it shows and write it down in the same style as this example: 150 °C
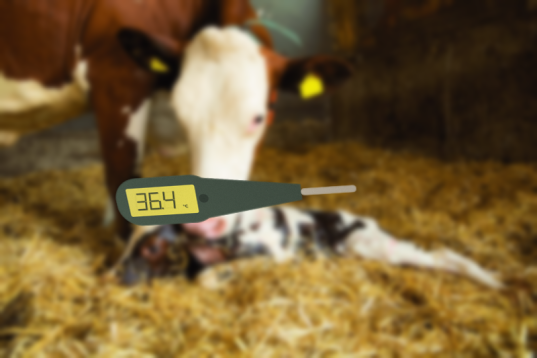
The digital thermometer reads 36.4 °C
